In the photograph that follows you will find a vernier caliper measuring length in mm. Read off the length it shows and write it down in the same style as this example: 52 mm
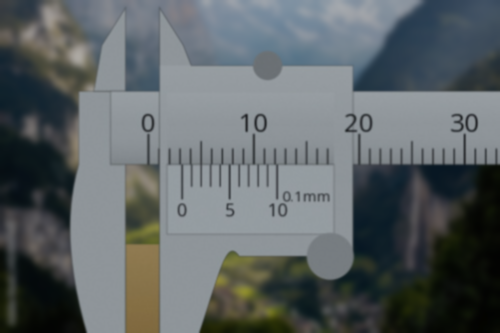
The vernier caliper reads 3.2 mm
